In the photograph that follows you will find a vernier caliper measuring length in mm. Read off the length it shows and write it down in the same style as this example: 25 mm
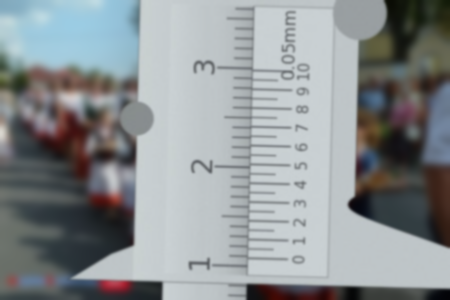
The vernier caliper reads 10.8 mm
